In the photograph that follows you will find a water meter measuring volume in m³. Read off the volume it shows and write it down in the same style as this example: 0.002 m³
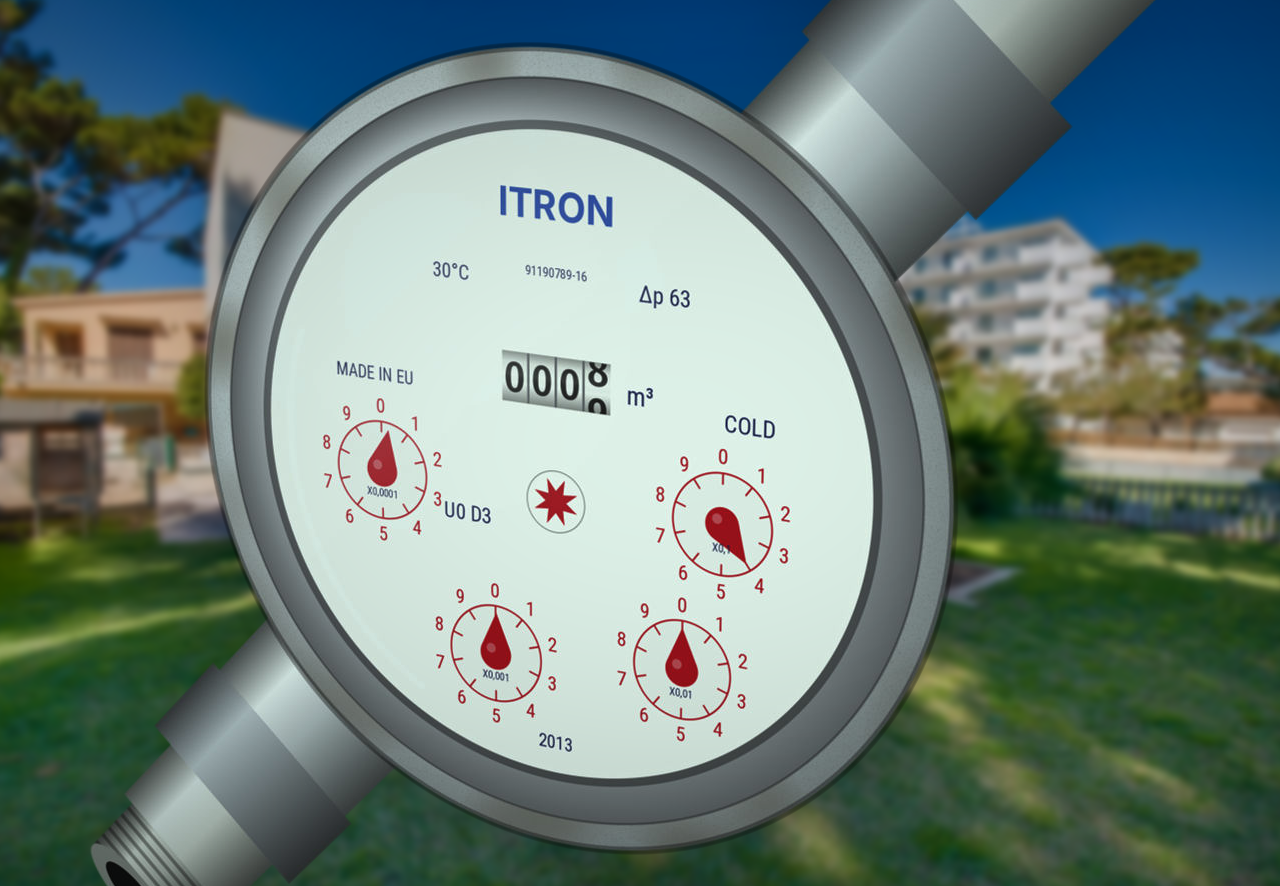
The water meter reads 8.4000 m³
